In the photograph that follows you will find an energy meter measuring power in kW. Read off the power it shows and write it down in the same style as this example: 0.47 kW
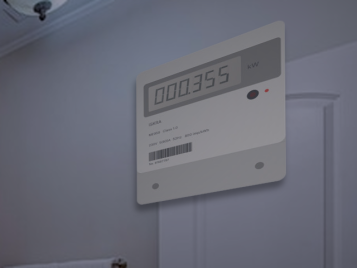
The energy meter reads 0.355 kW
